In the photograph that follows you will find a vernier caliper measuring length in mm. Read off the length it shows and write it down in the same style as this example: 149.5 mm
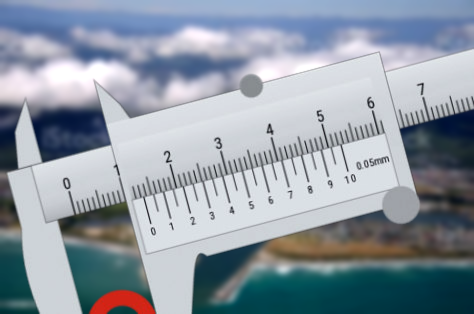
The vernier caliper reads 13.5 mm
